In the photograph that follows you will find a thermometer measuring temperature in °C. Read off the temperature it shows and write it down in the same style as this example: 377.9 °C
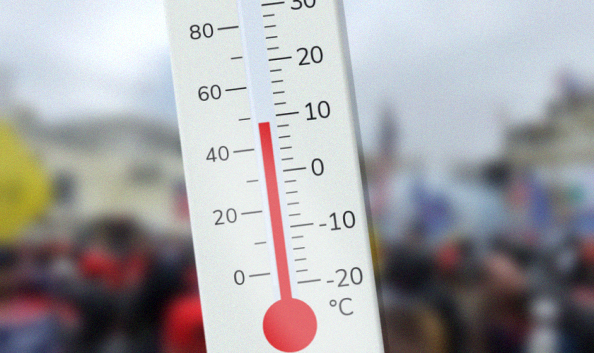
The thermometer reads 9 °C
